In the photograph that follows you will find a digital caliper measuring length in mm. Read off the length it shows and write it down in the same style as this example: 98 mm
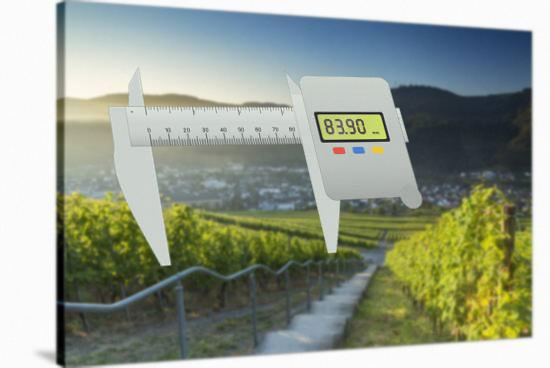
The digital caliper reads 83.90 mm
